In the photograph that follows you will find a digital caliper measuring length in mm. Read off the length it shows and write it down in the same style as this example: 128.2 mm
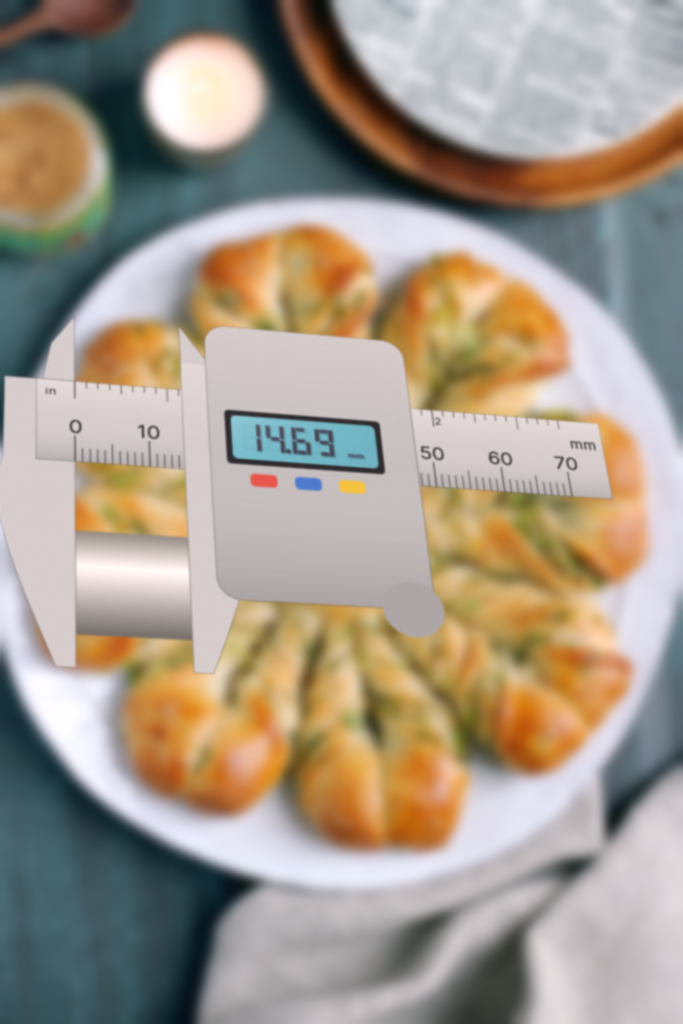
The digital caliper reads 14.69 mm
